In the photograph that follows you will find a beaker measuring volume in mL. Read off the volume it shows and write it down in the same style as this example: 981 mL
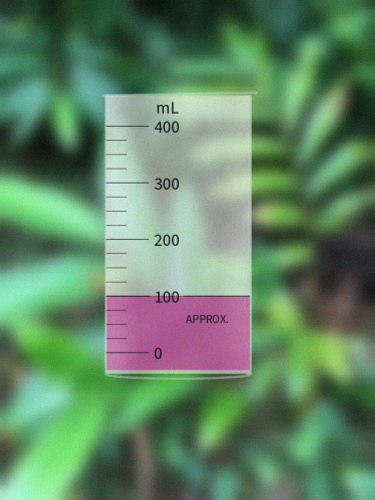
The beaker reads 100 mL
